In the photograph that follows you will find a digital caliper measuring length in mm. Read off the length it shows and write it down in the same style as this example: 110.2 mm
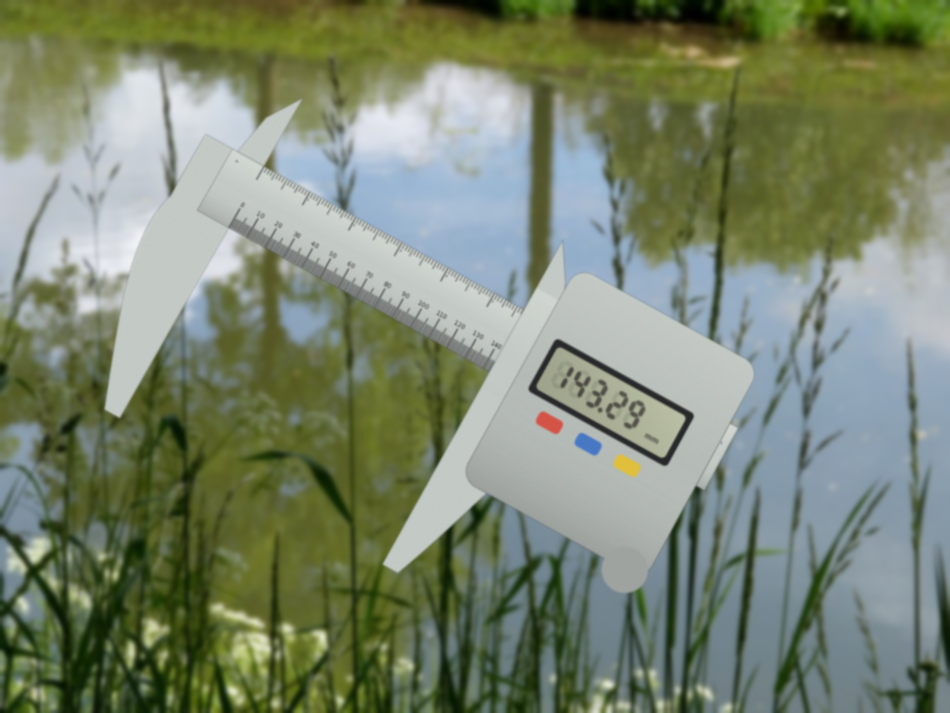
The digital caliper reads 143.29 mm
